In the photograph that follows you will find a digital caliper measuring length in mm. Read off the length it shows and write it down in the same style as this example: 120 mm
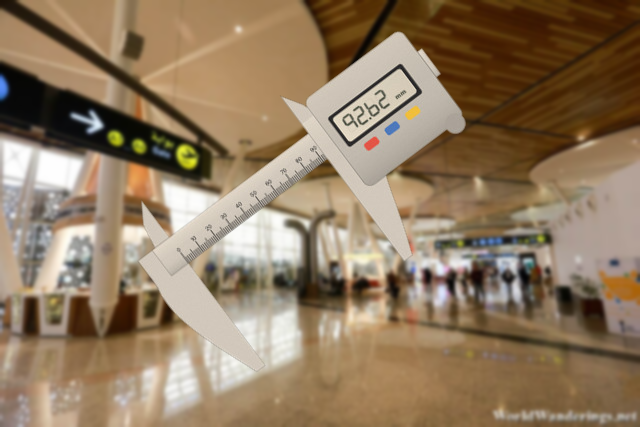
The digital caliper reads 92.62 mm
